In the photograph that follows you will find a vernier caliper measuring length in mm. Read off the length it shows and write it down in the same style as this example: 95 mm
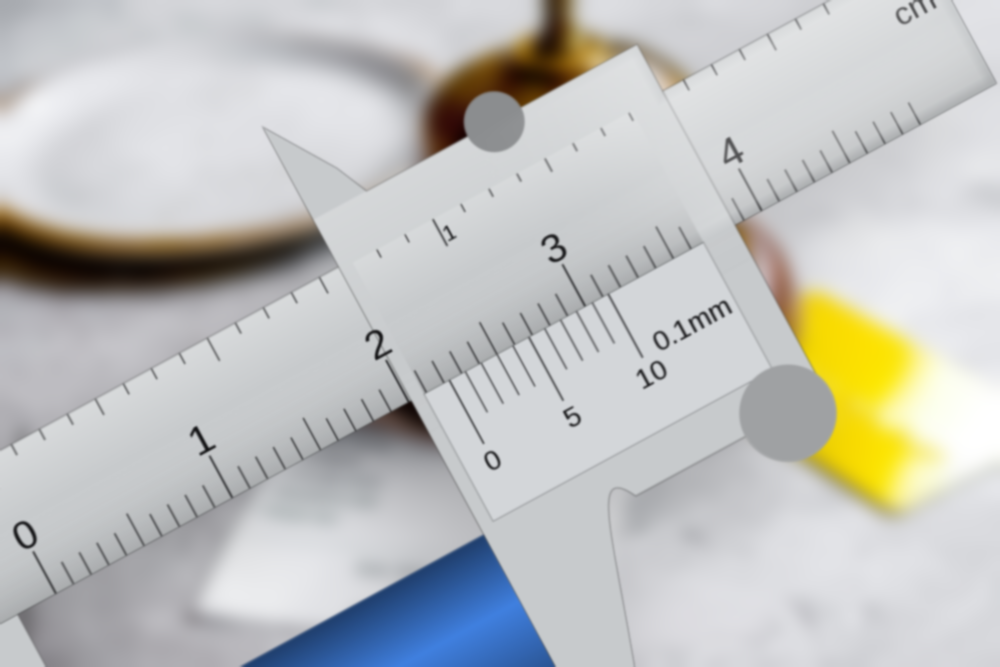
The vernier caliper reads 22.3 mm
